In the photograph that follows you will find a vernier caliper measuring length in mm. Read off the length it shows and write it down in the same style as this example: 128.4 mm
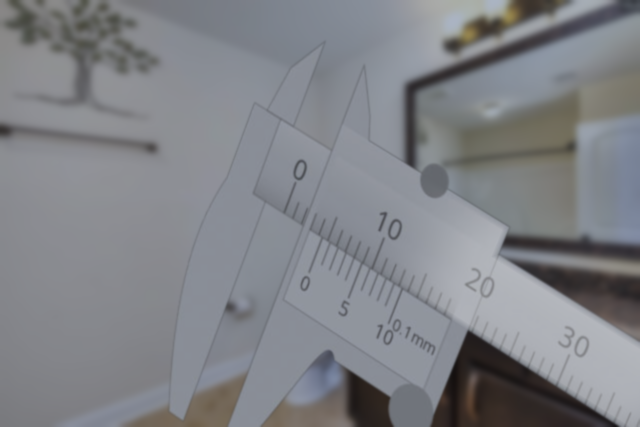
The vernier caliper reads 4.4 mm
